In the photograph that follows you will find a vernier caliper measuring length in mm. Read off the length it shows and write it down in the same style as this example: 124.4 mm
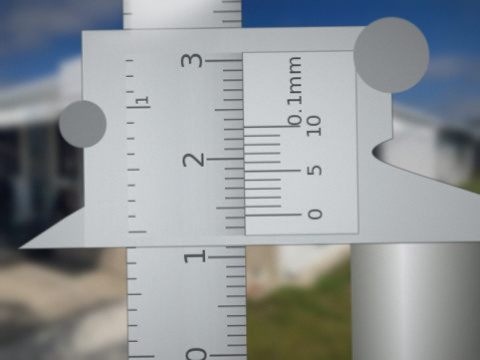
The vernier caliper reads 14.2 mm
